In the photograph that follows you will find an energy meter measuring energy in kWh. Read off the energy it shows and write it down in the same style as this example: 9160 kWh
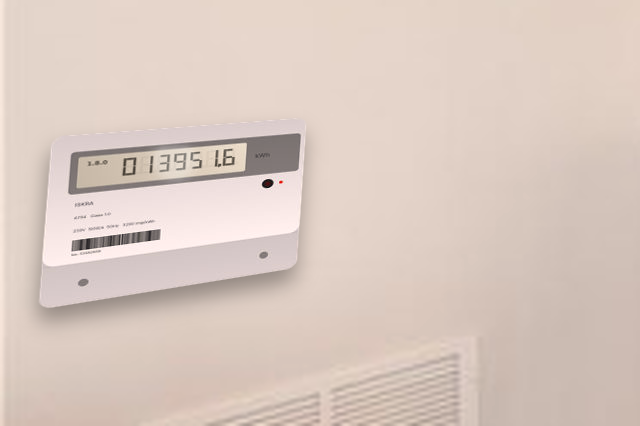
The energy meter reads 13951.6 kWh
